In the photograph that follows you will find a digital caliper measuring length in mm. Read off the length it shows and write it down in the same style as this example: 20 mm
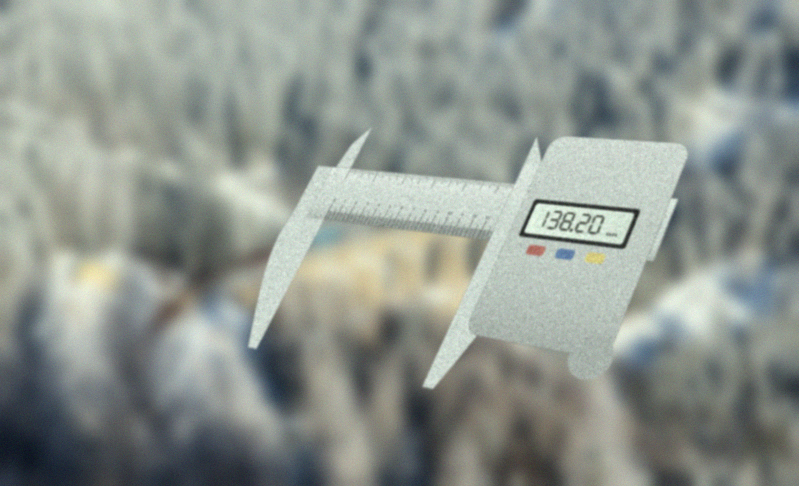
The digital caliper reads 138.20 mm
